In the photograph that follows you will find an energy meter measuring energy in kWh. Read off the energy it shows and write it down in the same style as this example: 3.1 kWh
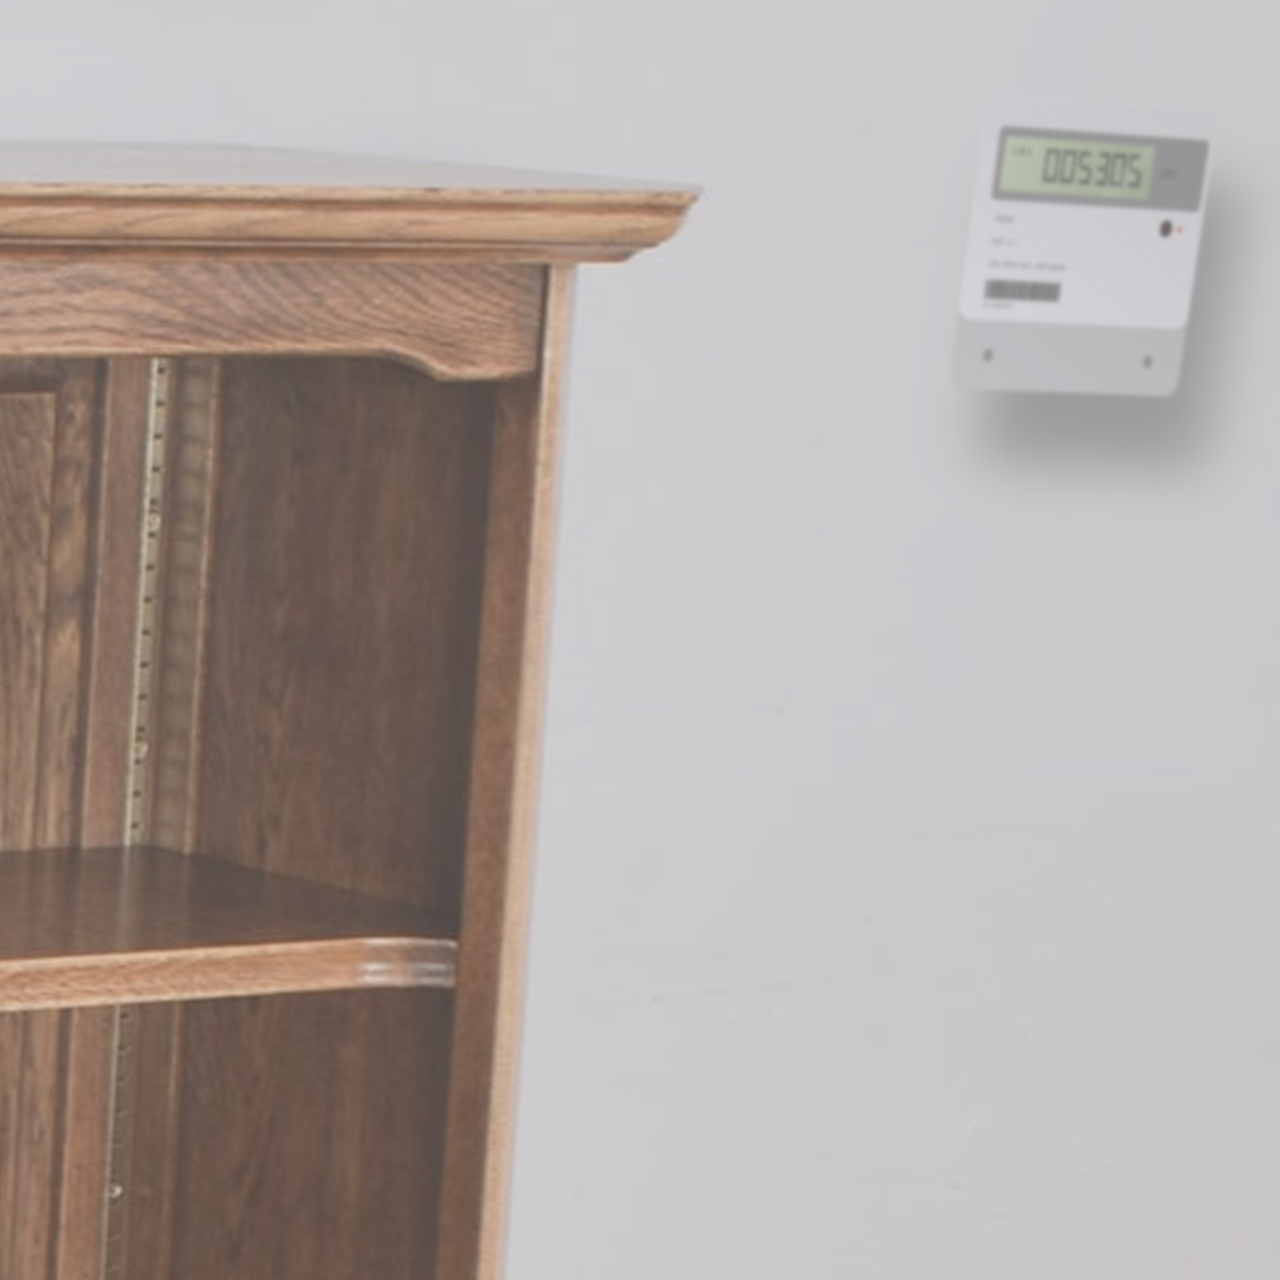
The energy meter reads 5305 kWh
